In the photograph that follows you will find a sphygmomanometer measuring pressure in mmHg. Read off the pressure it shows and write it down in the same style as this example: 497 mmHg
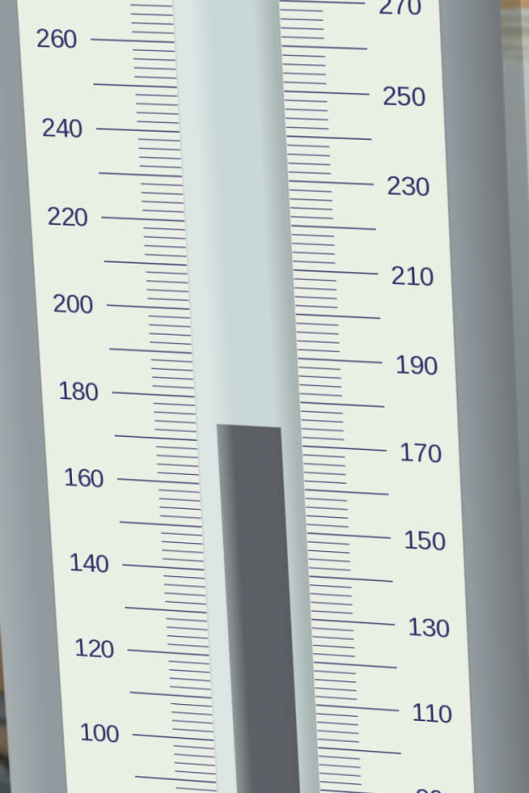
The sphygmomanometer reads 174 mmHg
